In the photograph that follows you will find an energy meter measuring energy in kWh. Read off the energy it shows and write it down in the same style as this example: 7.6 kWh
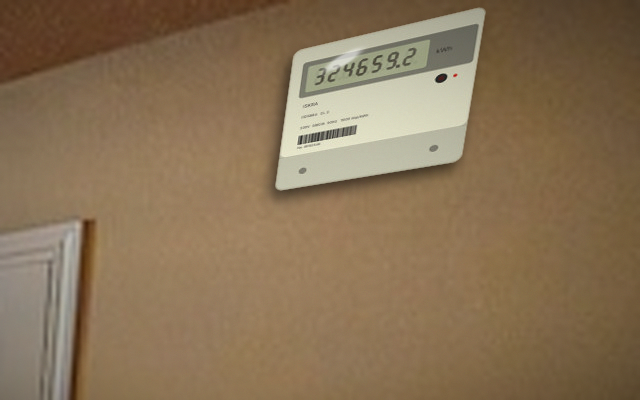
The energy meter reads 324659.2 kWh
